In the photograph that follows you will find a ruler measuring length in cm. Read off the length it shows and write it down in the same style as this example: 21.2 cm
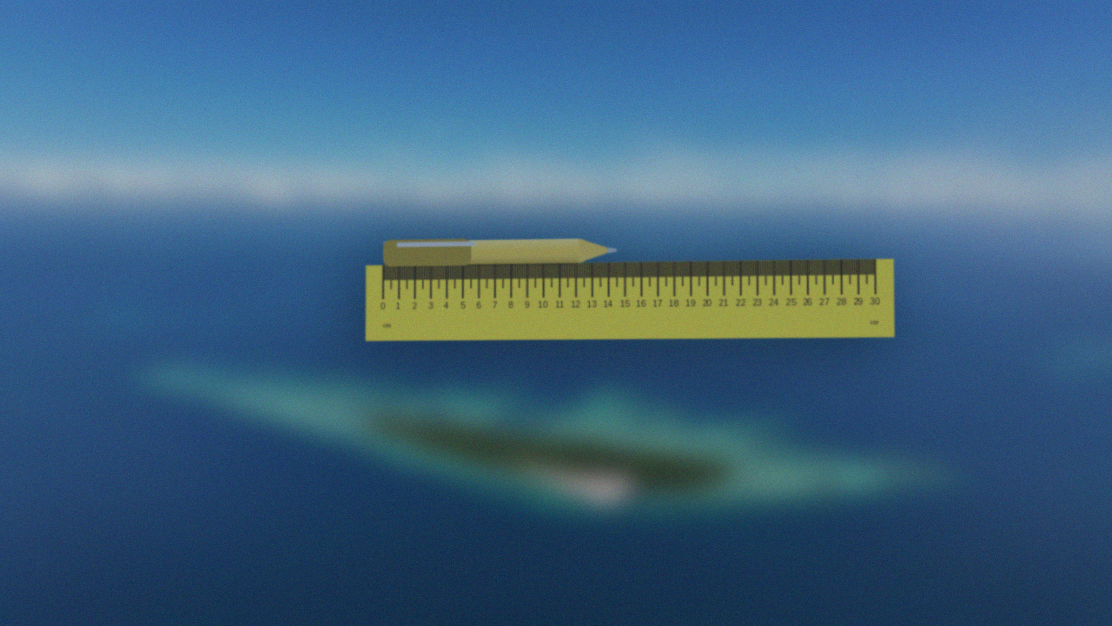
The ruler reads 14.5 cm
